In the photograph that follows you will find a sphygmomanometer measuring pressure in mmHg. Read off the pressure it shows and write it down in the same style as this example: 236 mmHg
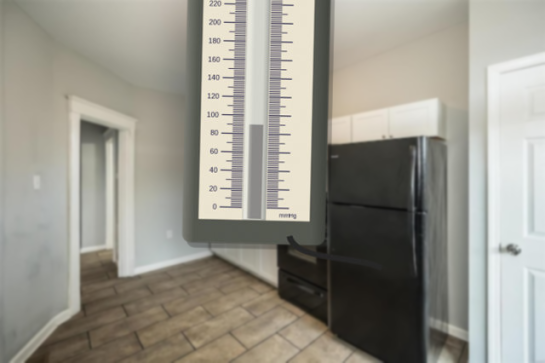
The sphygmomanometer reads 90 mmHg
